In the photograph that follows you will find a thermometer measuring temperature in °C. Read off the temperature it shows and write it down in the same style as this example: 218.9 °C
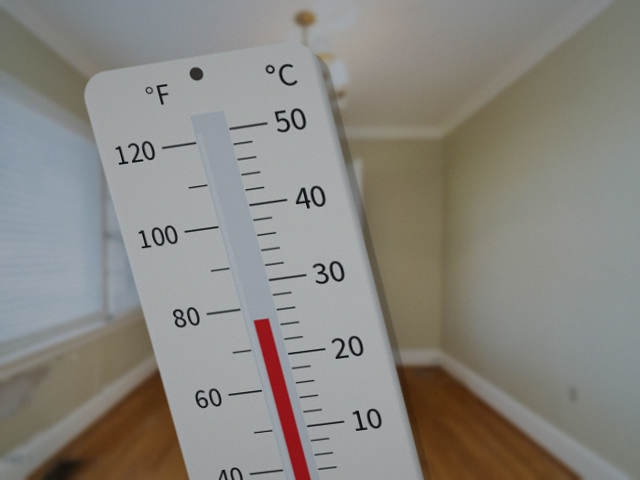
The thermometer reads 25 °C
